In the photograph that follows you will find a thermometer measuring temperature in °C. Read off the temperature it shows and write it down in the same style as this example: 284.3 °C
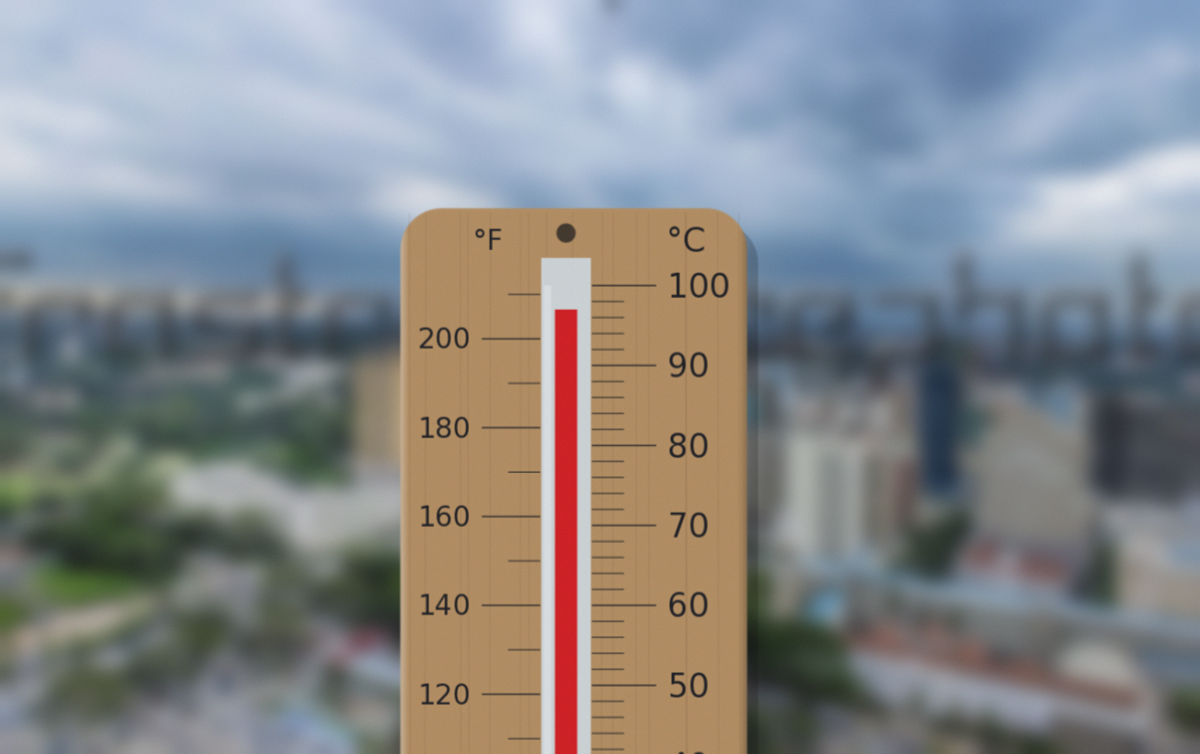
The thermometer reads 97 °C
